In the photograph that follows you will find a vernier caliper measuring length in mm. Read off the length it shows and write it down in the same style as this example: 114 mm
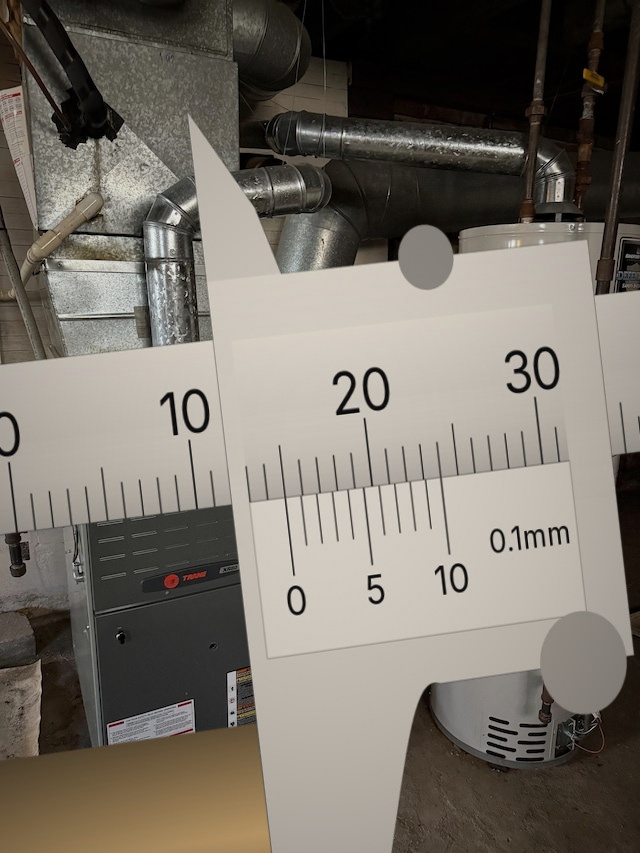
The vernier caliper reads 15.0 mm
